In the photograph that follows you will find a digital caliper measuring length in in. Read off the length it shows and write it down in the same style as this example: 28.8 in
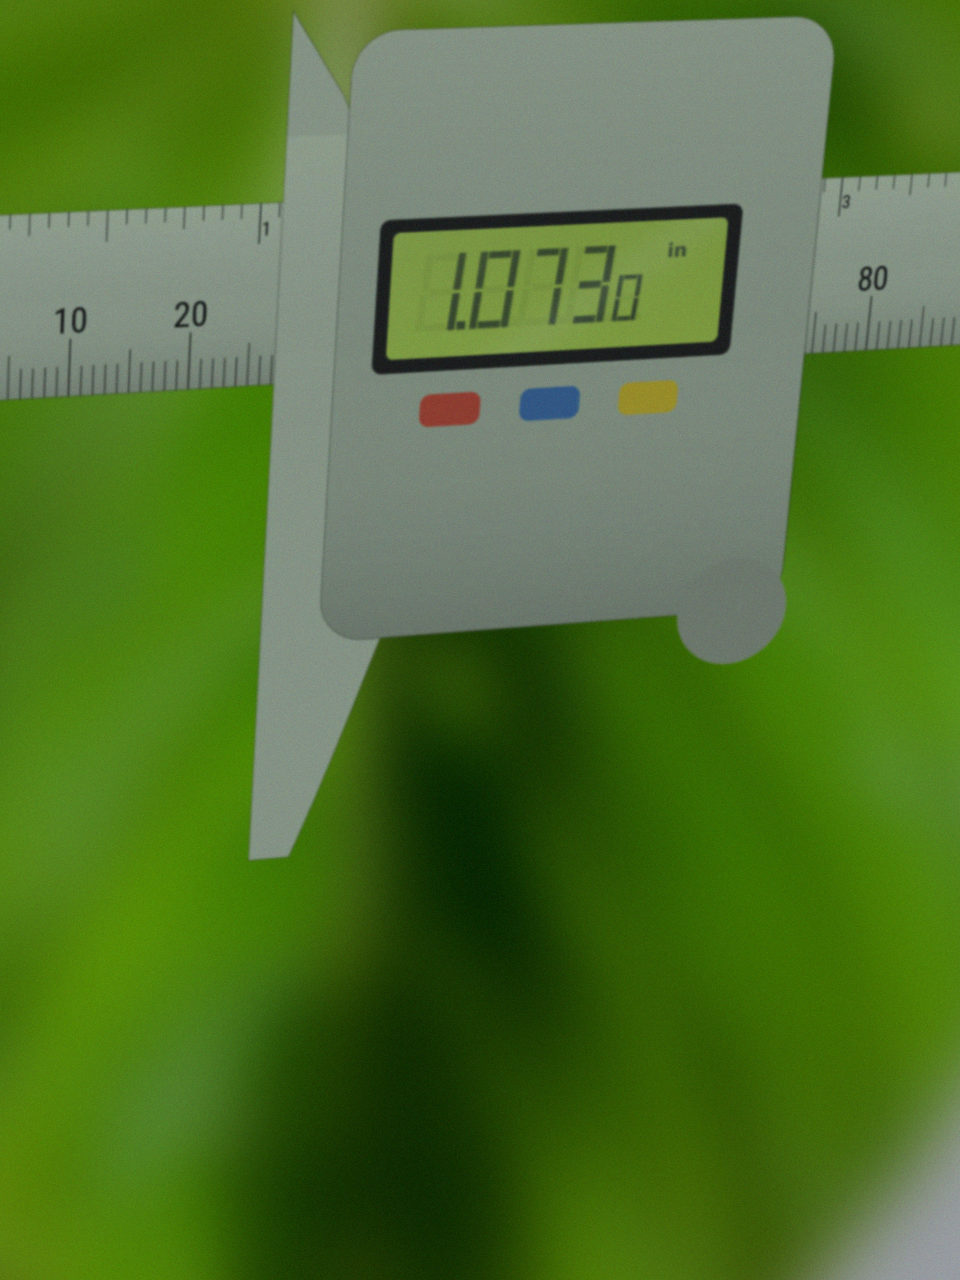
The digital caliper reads 1.0730 in
